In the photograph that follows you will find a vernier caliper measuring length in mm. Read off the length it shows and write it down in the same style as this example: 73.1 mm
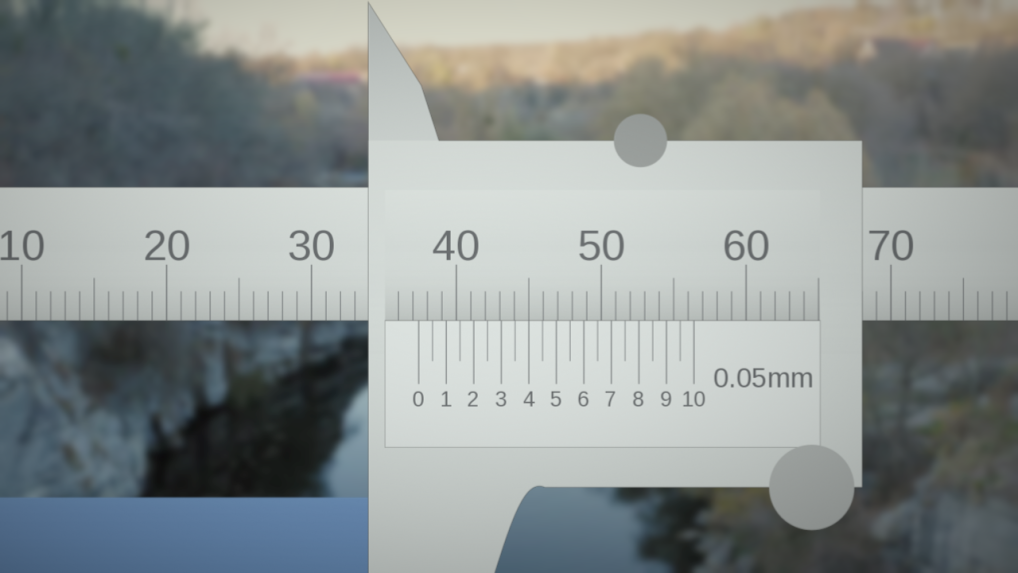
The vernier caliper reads 37.4 mm
